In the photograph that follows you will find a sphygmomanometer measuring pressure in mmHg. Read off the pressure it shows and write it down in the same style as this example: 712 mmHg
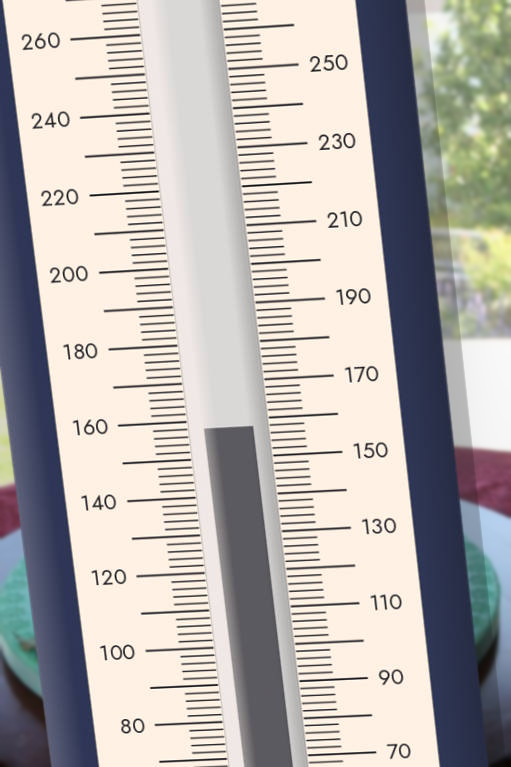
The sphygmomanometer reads 158 mmHg
